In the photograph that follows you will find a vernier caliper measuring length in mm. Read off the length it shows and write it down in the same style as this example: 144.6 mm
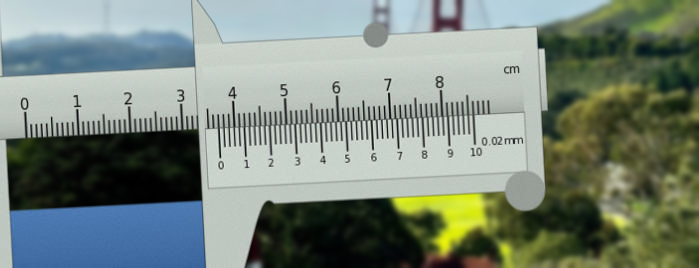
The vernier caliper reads 37.0 mm
